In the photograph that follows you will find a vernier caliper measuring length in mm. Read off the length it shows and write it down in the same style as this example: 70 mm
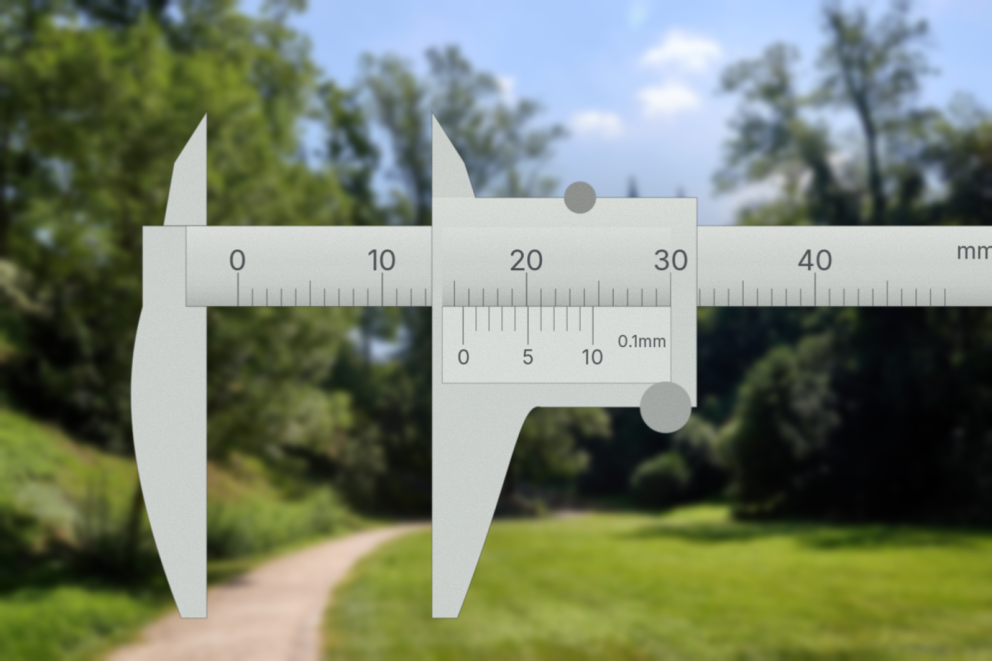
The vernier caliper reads 15.6 mm
